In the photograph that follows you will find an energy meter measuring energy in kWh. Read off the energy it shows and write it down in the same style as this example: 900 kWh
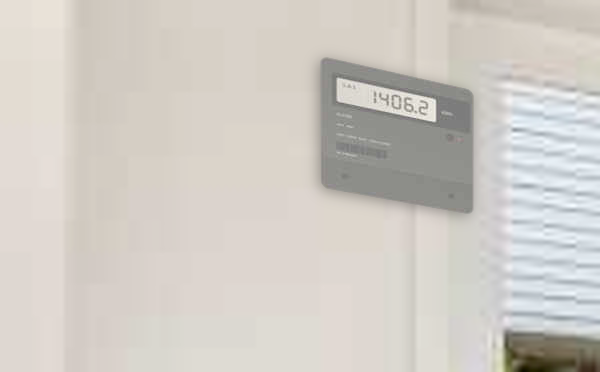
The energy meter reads 1406.2 kWh
